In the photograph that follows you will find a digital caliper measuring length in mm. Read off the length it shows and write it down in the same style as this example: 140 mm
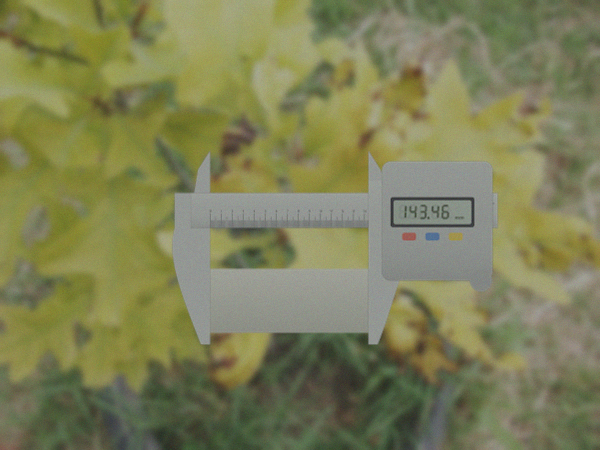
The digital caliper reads 143.46 mm
